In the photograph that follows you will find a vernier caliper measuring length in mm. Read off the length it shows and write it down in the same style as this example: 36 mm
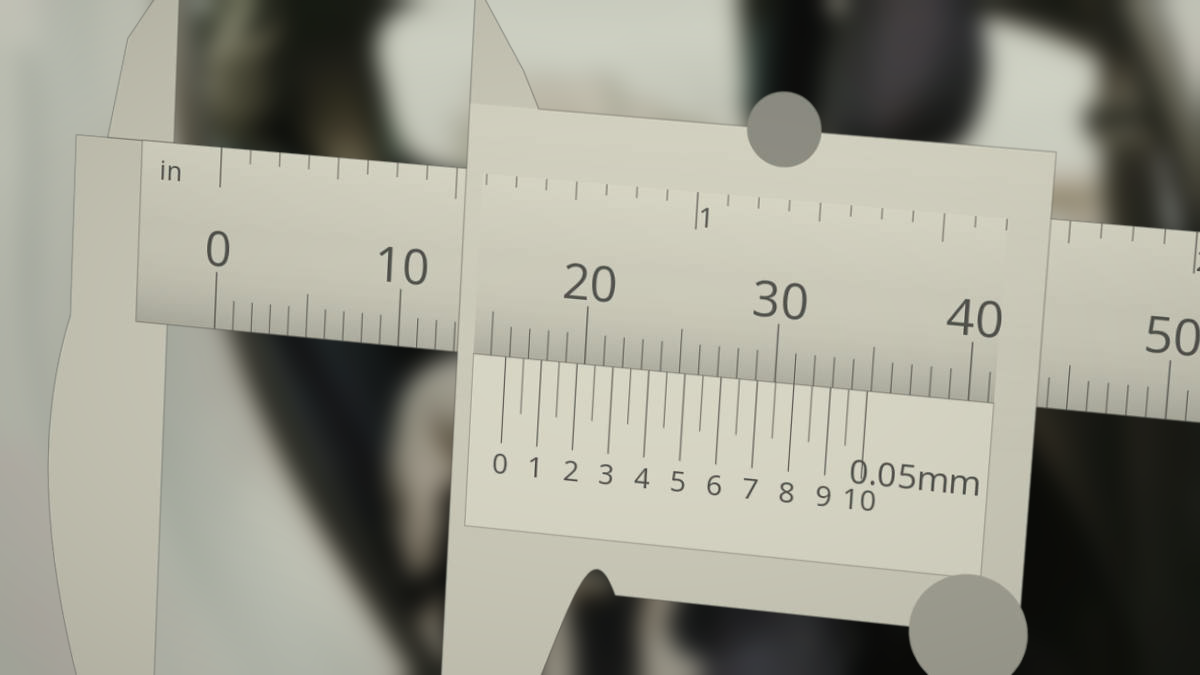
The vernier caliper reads 15.8 mm
